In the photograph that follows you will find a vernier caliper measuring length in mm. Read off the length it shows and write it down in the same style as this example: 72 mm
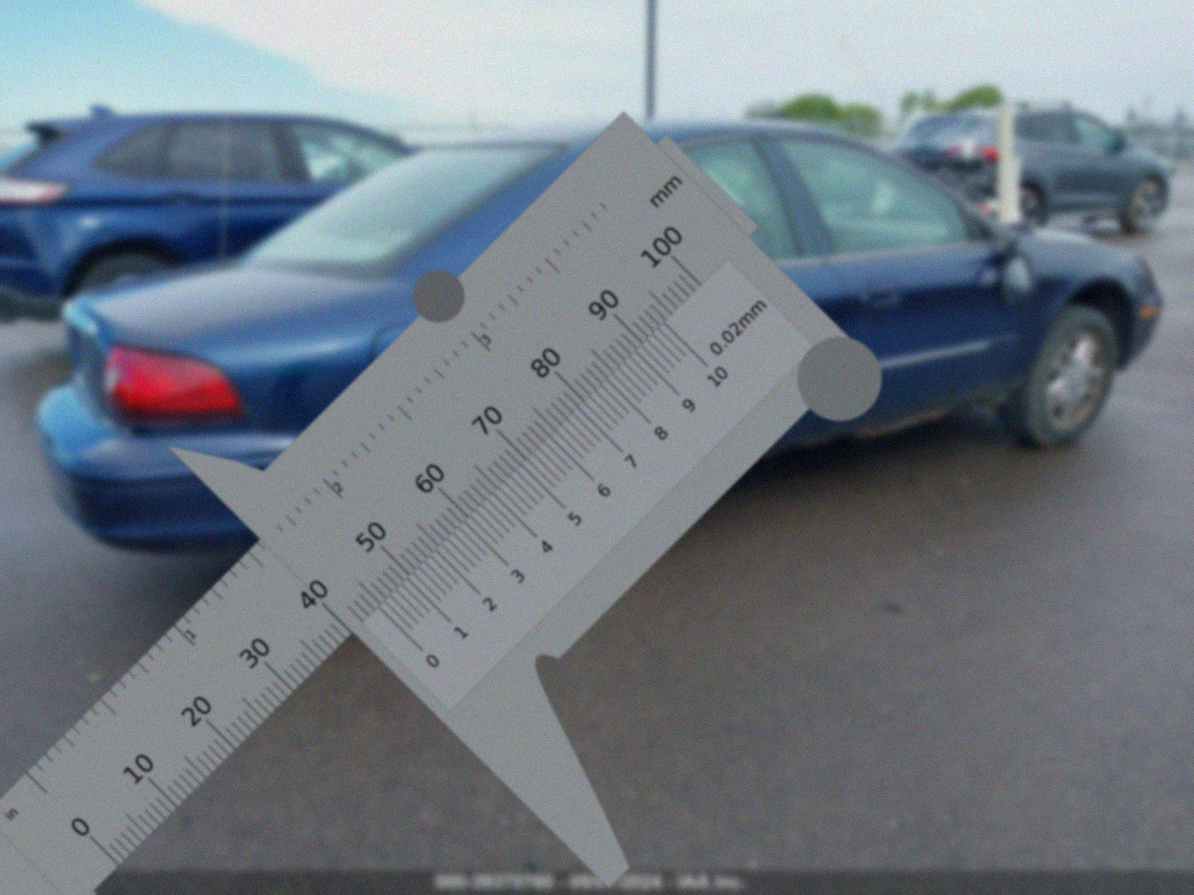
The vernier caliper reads 44.6 mm
